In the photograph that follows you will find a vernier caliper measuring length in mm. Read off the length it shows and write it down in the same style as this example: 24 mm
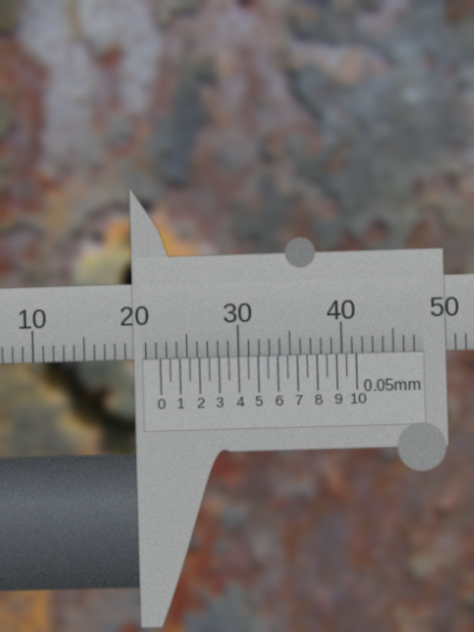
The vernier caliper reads 22.4 mm
